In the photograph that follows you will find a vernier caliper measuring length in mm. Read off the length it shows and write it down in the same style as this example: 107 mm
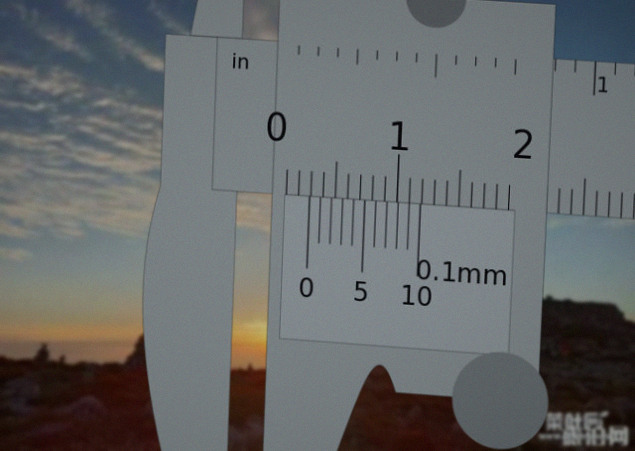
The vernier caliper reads 2.9 mm
